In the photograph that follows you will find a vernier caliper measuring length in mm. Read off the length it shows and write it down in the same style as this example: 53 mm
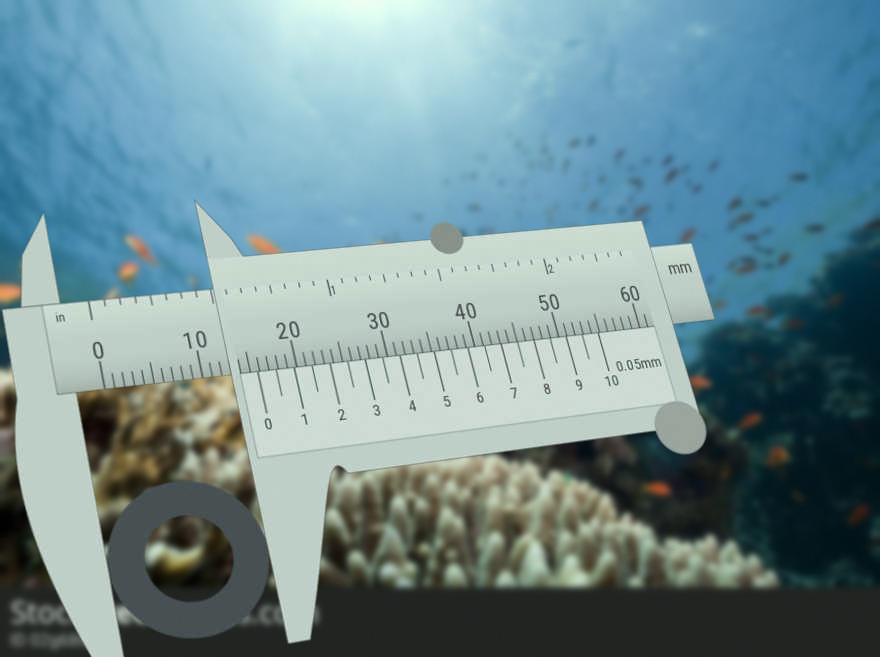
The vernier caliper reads 15.8 mm
